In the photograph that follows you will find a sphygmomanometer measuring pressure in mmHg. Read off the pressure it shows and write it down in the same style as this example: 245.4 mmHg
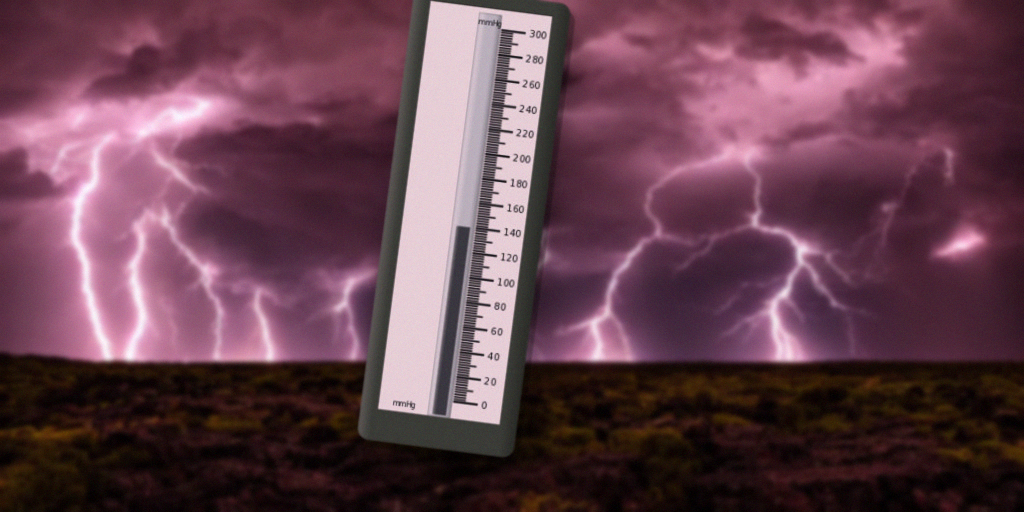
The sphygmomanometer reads 140 mmHg
